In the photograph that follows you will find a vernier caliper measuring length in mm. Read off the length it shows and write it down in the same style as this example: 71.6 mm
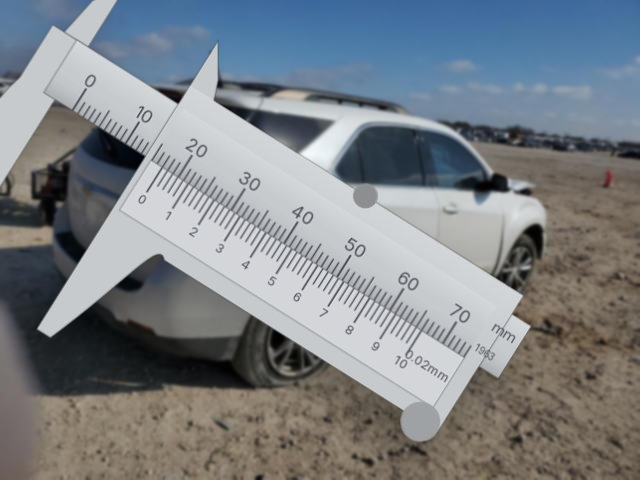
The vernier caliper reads 17.0 mm
